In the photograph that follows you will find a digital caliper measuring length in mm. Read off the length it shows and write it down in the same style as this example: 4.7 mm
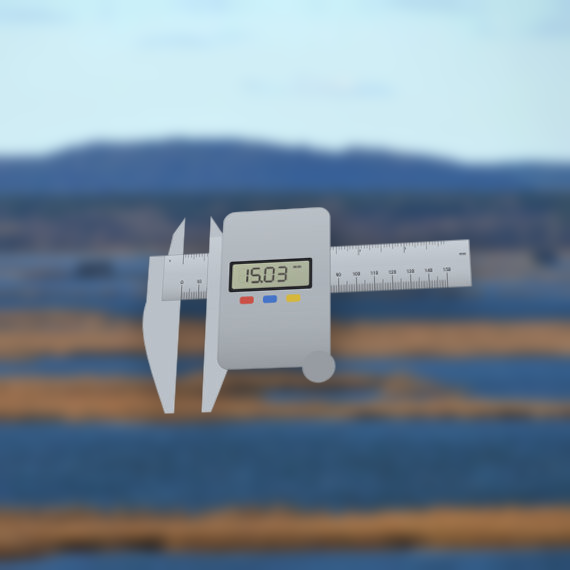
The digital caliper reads 15.03 mm
